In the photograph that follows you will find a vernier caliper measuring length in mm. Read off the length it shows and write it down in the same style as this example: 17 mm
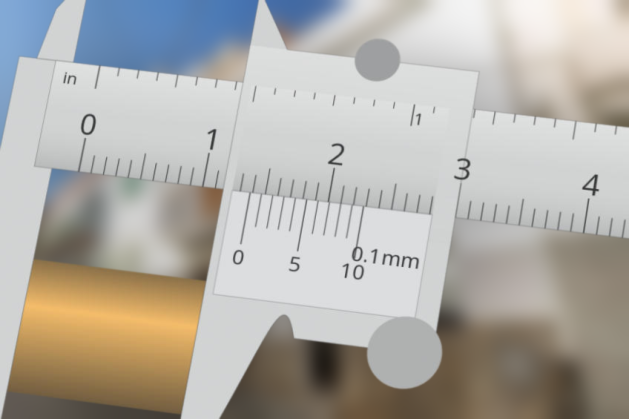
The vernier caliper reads 13.8 mm
